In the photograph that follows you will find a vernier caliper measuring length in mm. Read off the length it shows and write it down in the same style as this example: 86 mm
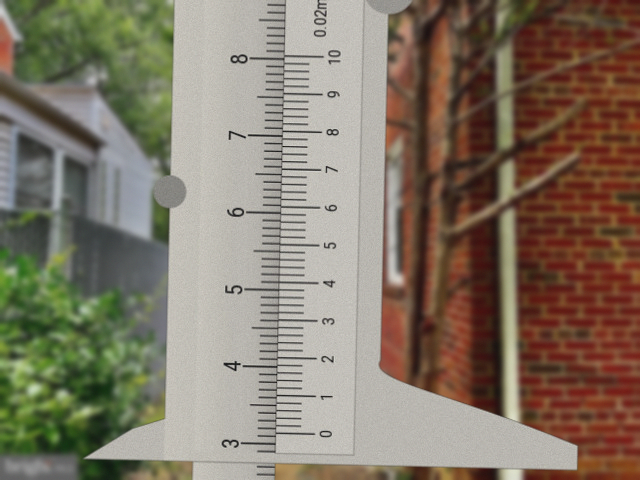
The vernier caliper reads 31.4 mm
